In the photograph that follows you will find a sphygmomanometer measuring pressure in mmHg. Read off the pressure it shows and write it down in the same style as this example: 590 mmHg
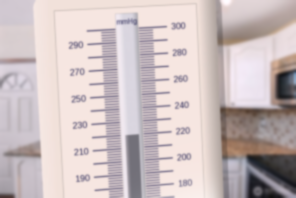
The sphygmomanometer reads 220 mmHg
